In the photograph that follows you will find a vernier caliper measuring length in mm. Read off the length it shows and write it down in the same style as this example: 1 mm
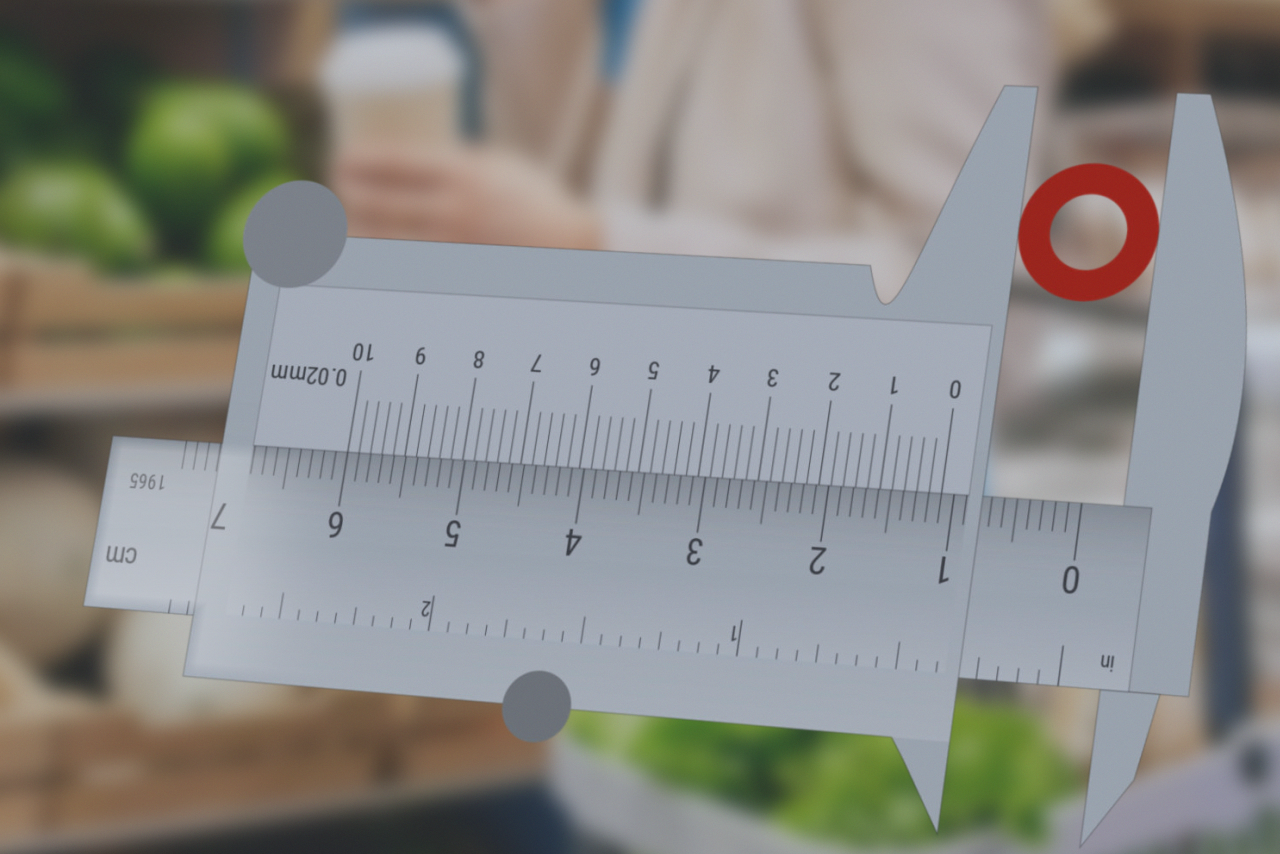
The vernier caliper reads 11.0 mm
